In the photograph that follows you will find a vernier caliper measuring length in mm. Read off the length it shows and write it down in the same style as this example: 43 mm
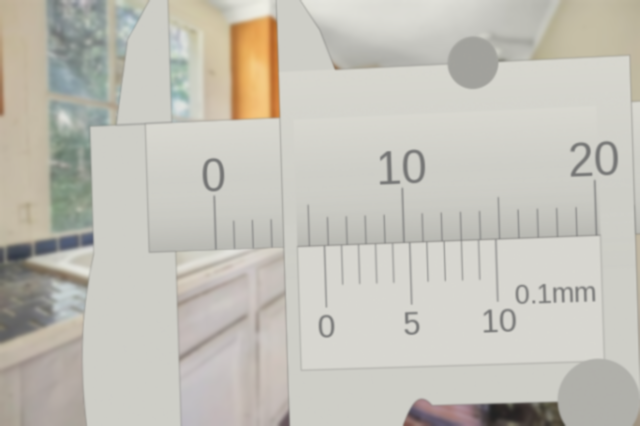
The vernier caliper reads 5.8 mm
